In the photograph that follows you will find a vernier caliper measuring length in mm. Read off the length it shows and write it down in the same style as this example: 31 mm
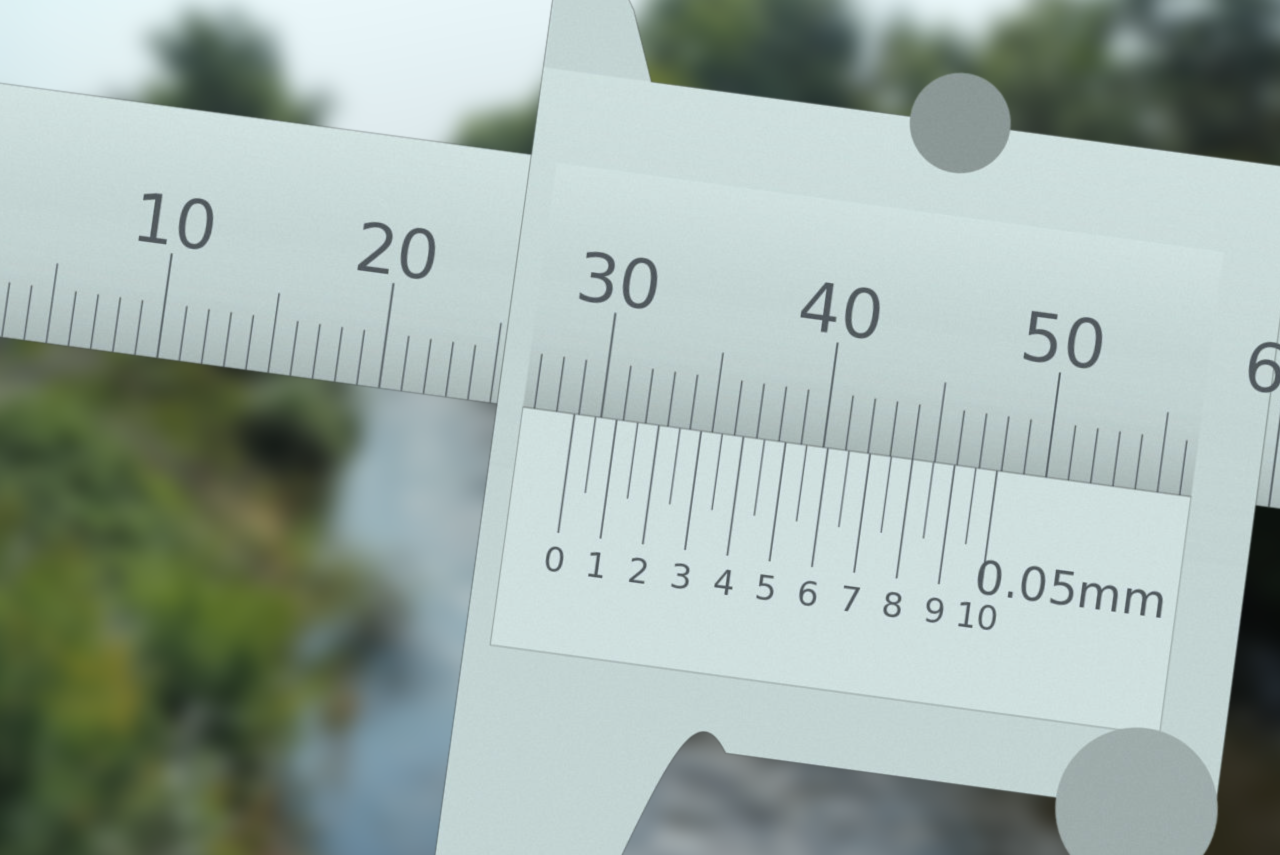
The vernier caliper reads 28.8 mm
